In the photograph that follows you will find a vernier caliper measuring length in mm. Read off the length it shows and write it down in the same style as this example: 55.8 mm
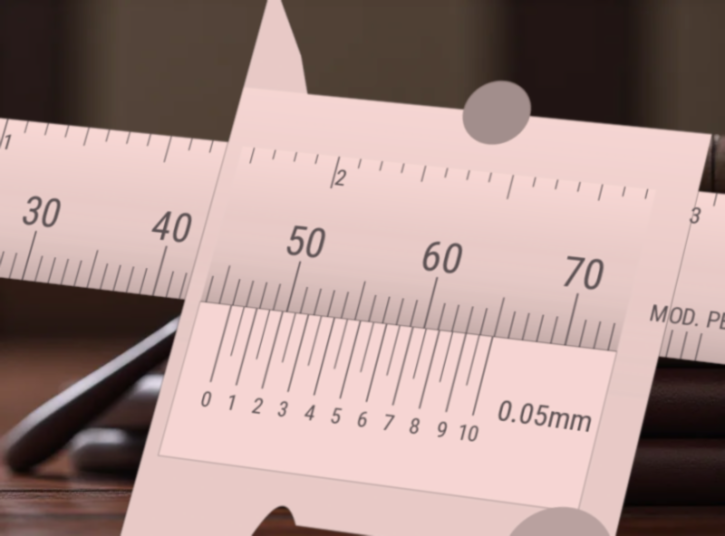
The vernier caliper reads 45.9 mm
